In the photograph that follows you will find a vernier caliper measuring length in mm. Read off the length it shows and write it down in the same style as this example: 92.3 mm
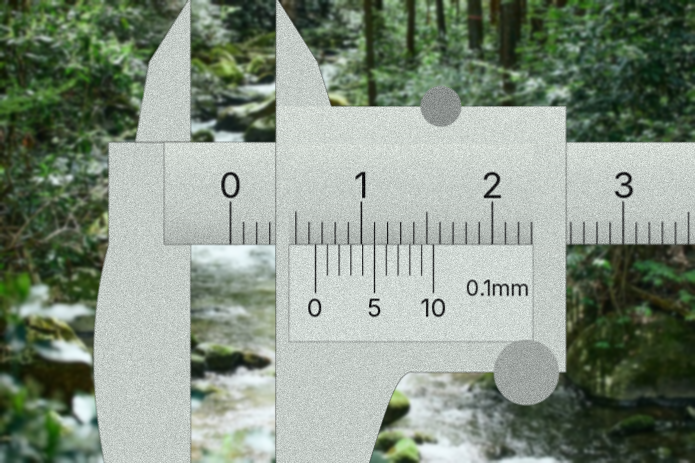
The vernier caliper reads 6.5 mm
